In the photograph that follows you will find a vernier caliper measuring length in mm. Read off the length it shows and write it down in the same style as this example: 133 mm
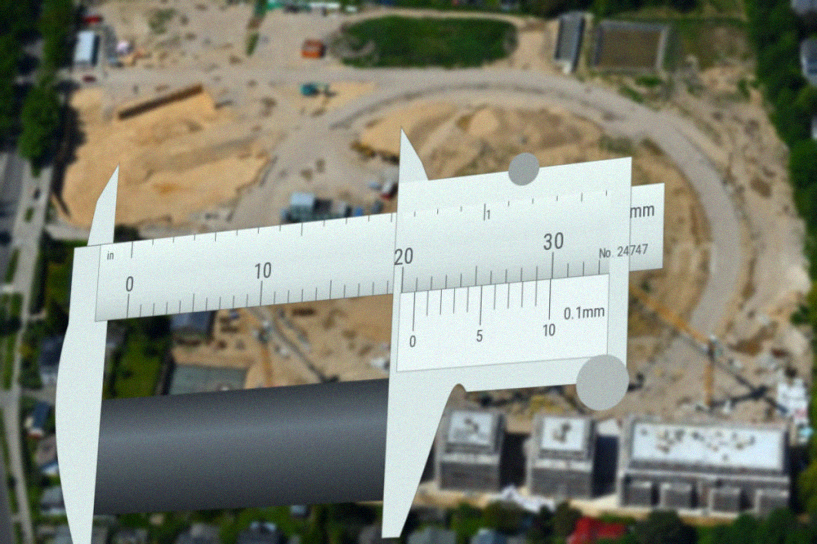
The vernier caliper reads 20.9 mm
